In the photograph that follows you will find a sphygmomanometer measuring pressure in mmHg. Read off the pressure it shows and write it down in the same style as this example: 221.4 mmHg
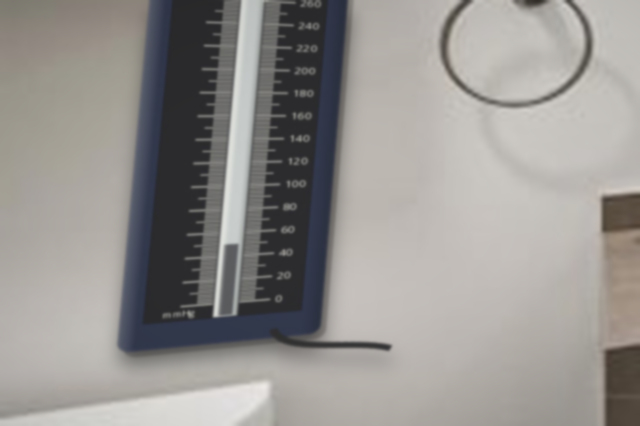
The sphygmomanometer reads 50 mmHg
